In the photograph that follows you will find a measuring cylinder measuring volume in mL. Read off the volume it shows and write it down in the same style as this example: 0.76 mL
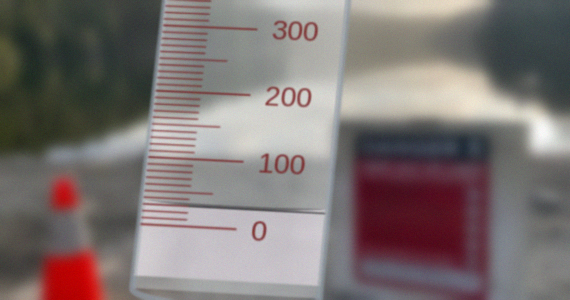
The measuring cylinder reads 30 mL
